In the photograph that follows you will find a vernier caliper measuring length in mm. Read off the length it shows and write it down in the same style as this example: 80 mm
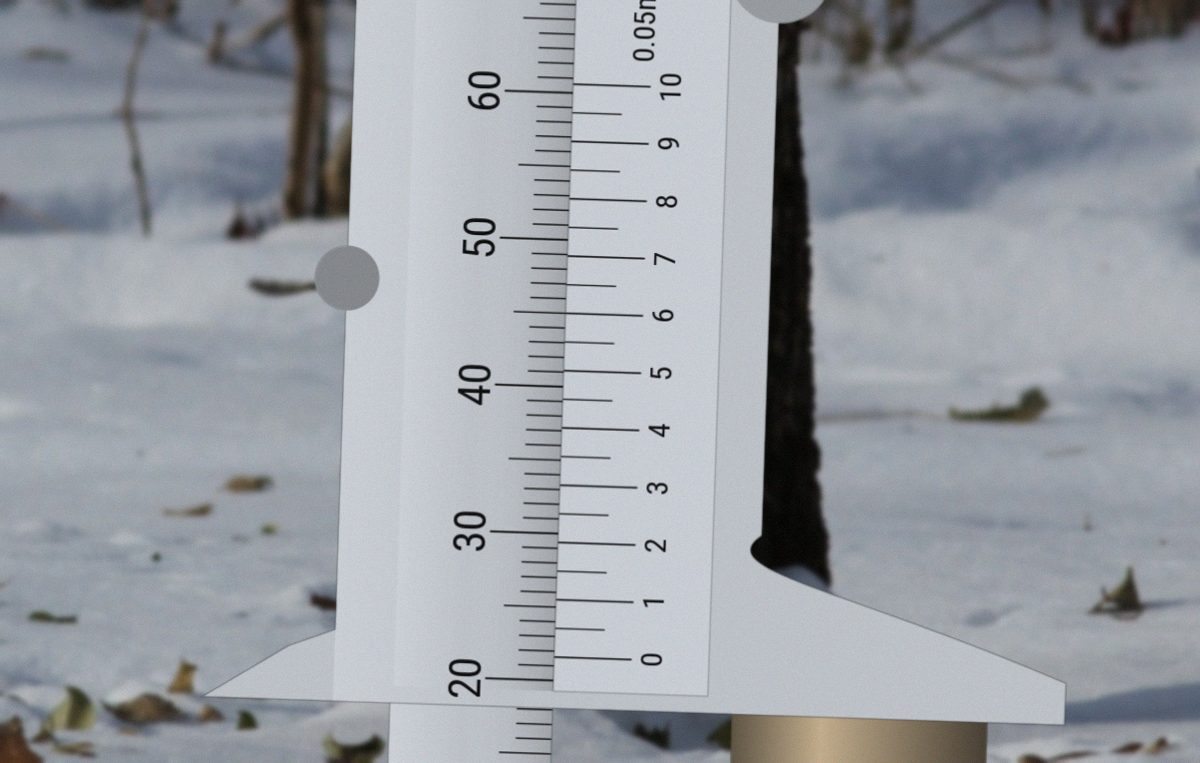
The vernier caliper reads 21.6 mm
